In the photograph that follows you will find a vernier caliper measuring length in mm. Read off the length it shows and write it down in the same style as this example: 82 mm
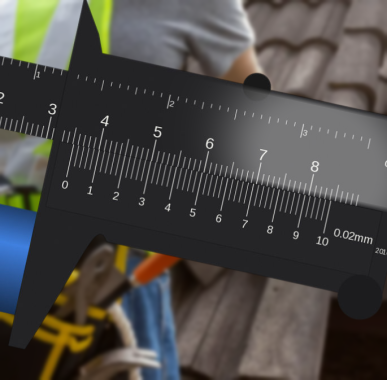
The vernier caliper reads 35.2 mm
